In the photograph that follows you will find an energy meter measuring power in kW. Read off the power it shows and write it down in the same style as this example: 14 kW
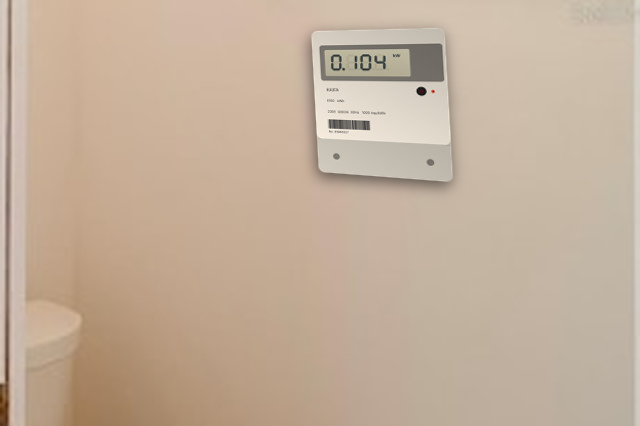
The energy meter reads 0.104 kW
